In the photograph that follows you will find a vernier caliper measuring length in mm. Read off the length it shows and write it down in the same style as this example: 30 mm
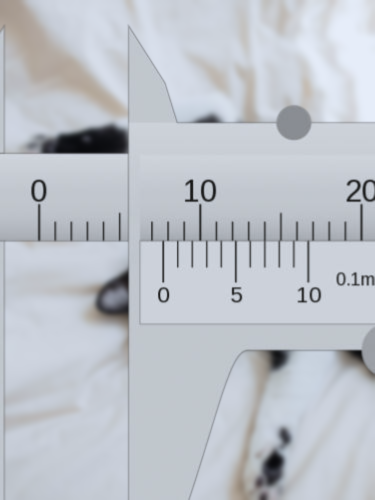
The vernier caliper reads 7.7 mm
